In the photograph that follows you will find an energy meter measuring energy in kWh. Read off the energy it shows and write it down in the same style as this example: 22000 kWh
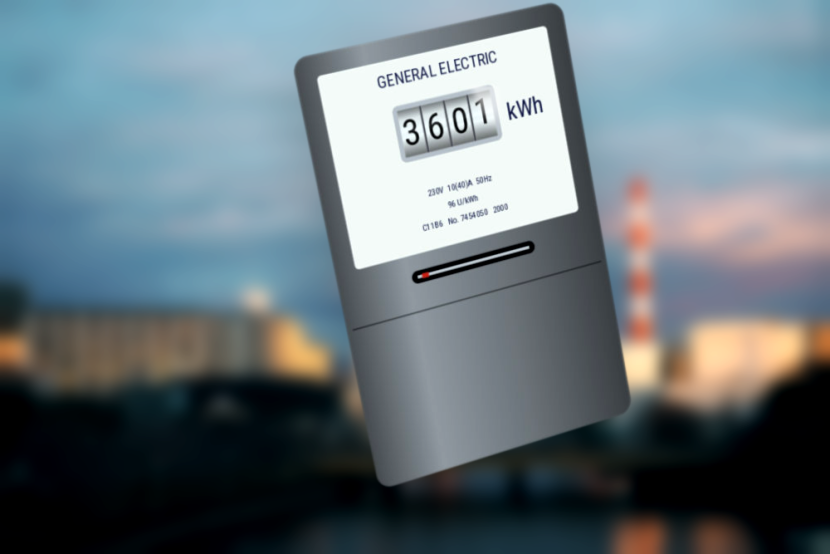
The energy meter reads 3601 kWh
